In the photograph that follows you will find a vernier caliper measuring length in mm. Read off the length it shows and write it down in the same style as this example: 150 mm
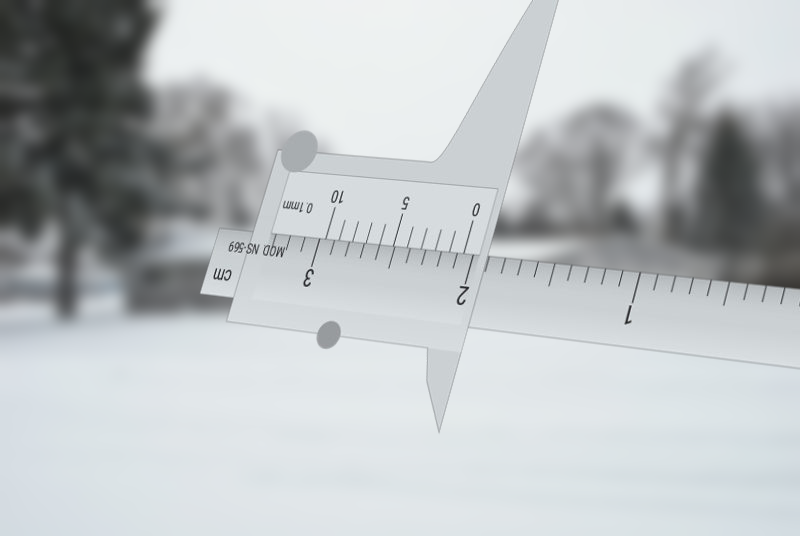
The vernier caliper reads 20.6 mm
